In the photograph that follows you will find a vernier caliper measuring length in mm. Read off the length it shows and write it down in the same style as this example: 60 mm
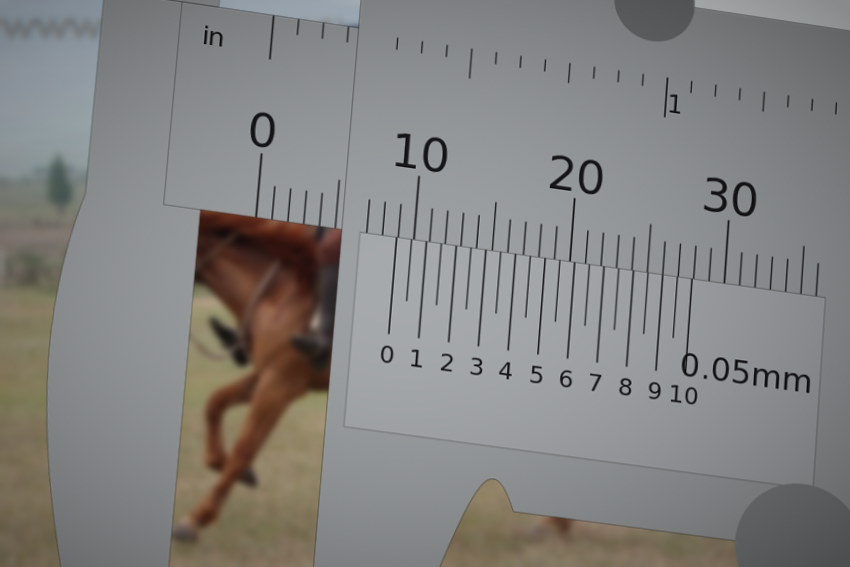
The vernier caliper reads 8.9 mm
